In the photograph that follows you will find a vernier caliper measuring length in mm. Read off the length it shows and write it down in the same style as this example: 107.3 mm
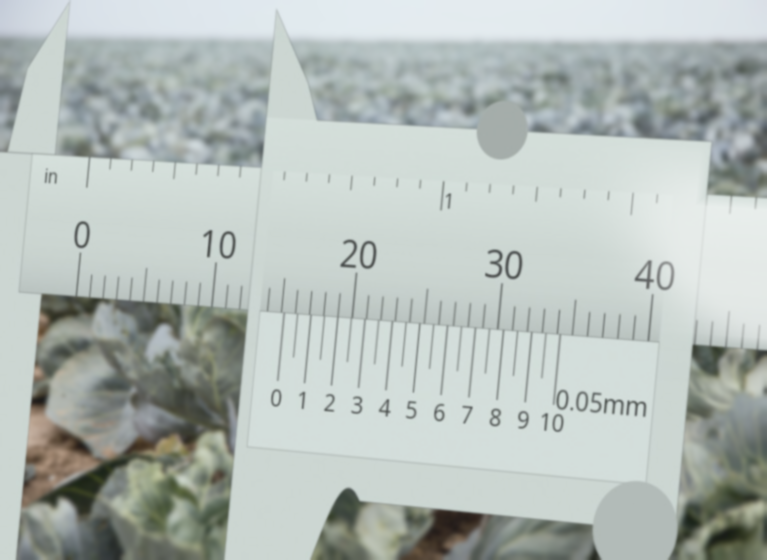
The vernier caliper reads 15.2 mm
